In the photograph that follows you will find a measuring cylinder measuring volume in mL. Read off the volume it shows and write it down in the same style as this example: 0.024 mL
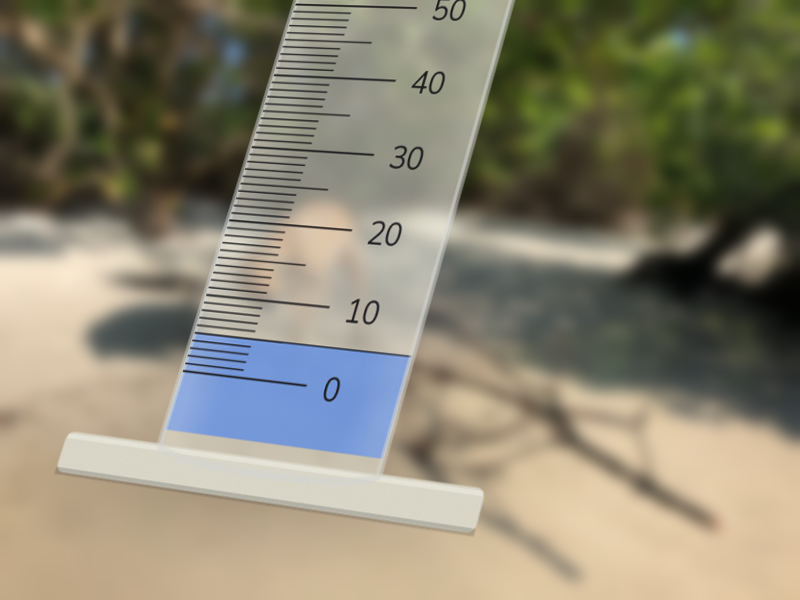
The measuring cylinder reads 5 mL
